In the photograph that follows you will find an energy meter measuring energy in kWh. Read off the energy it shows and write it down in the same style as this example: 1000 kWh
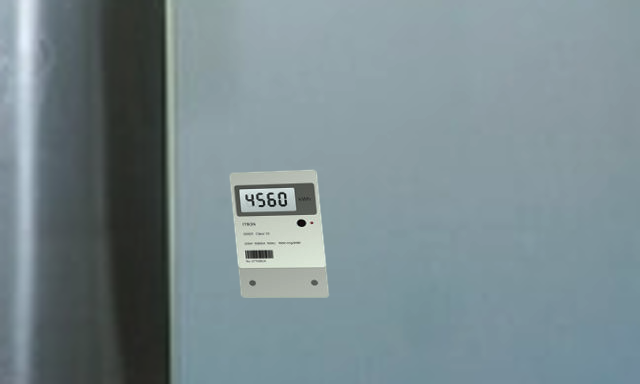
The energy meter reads 4560 kWh
